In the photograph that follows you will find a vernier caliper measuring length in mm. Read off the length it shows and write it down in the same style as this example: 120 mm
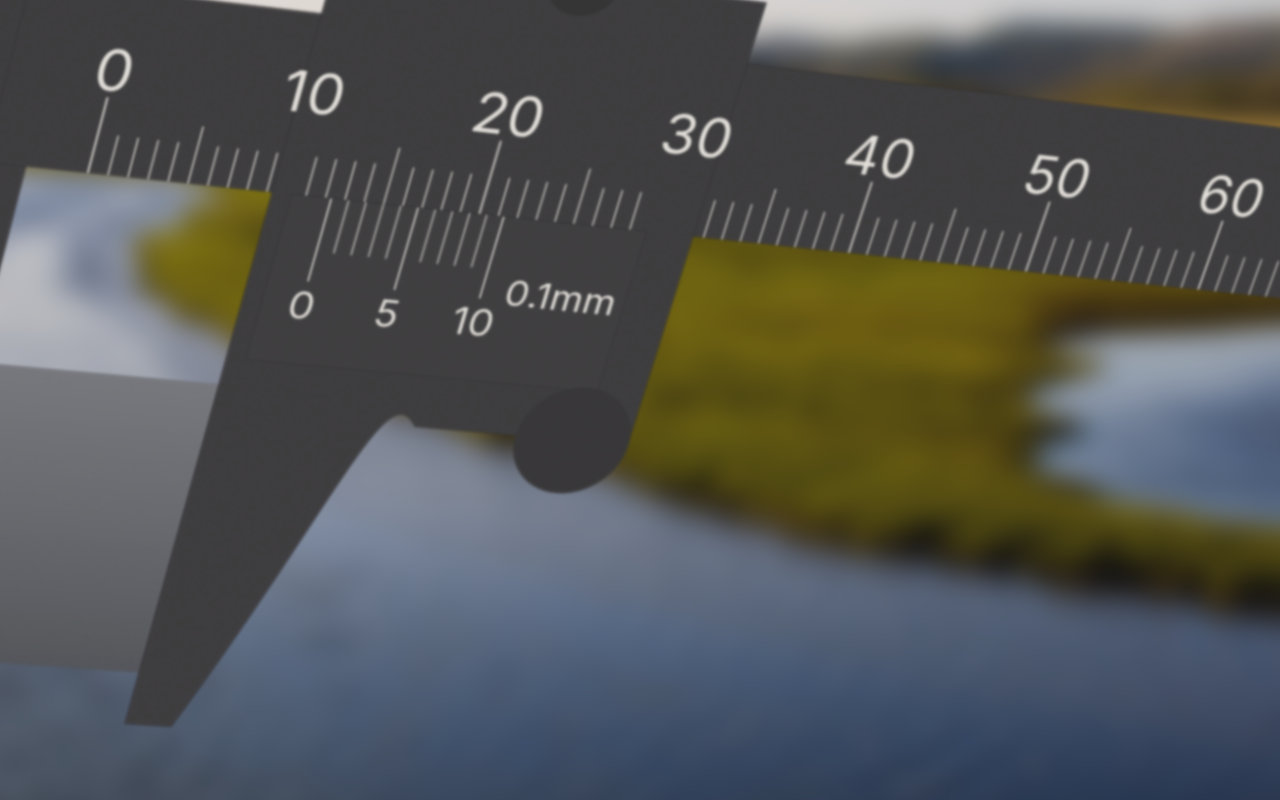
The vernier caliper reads 12.3 mm
